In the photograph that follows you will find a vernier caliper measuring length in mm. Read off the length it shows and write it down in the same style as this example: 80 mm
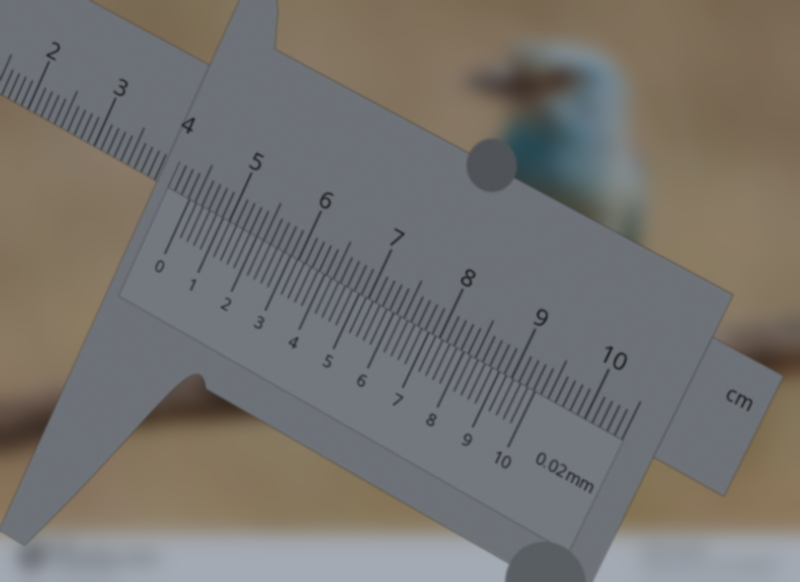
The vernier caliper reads 44.2 mm
